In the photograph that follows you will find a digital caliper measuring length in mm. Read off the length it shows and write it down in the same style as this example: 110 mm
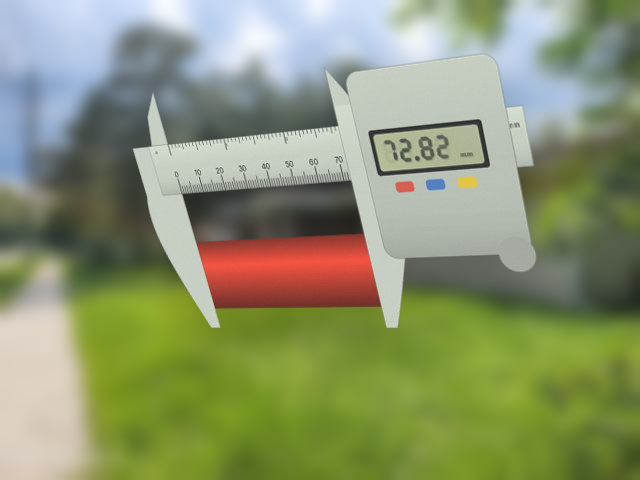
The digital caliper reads 72.82 mm
